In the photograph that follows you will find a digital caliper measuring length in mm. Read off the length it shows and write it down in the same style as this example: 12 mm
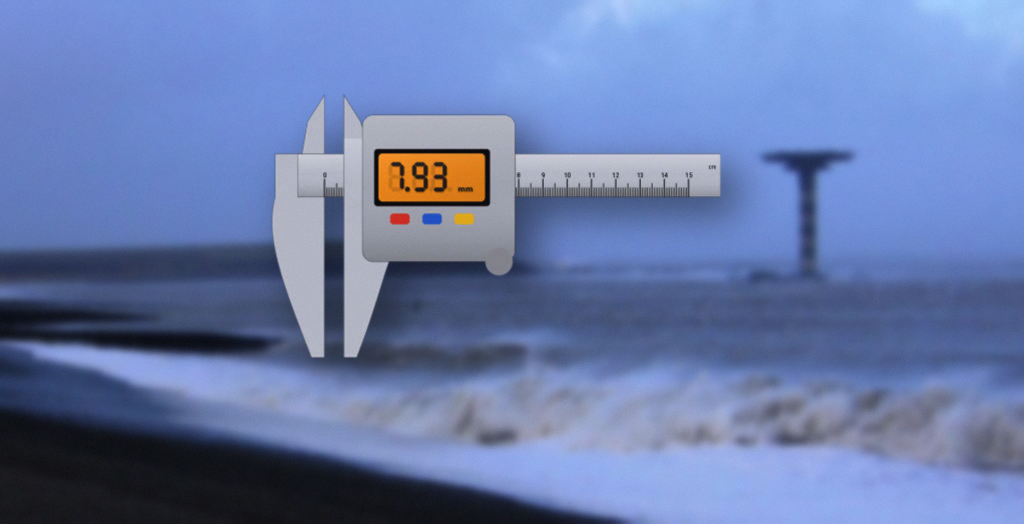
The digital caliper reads 7.93 mm
